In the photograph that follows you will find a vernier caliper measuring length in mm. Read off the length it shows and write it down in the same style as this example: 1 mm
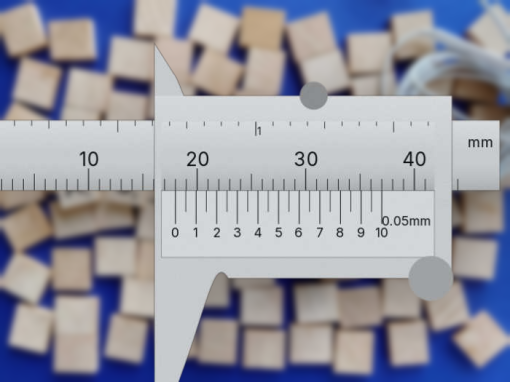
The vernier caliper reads 18.0 mm
